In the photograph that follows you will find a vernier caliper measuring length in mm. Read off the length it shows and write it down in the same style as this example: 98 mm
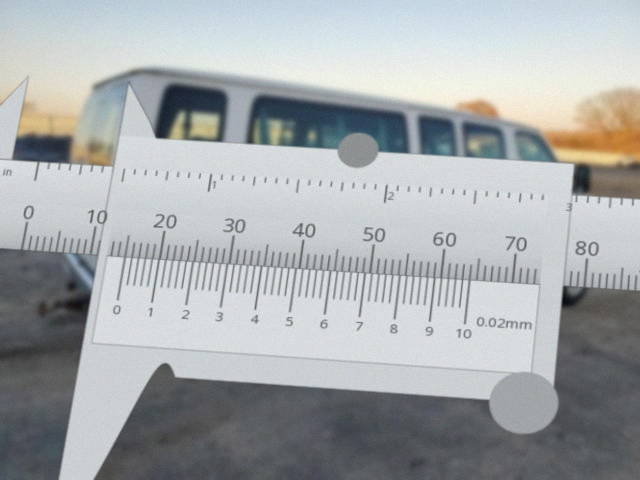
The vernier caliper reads 15.0 mm
